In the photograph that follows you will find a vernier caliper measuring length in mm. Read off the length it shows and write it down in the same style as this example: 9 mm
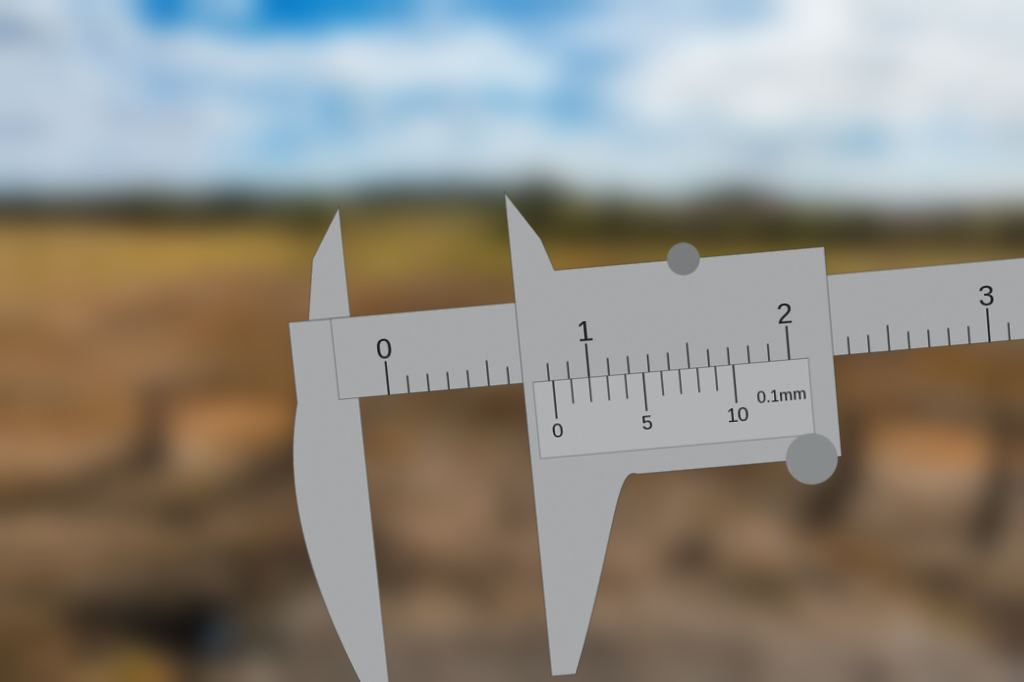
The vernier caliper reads 8.2 mm
